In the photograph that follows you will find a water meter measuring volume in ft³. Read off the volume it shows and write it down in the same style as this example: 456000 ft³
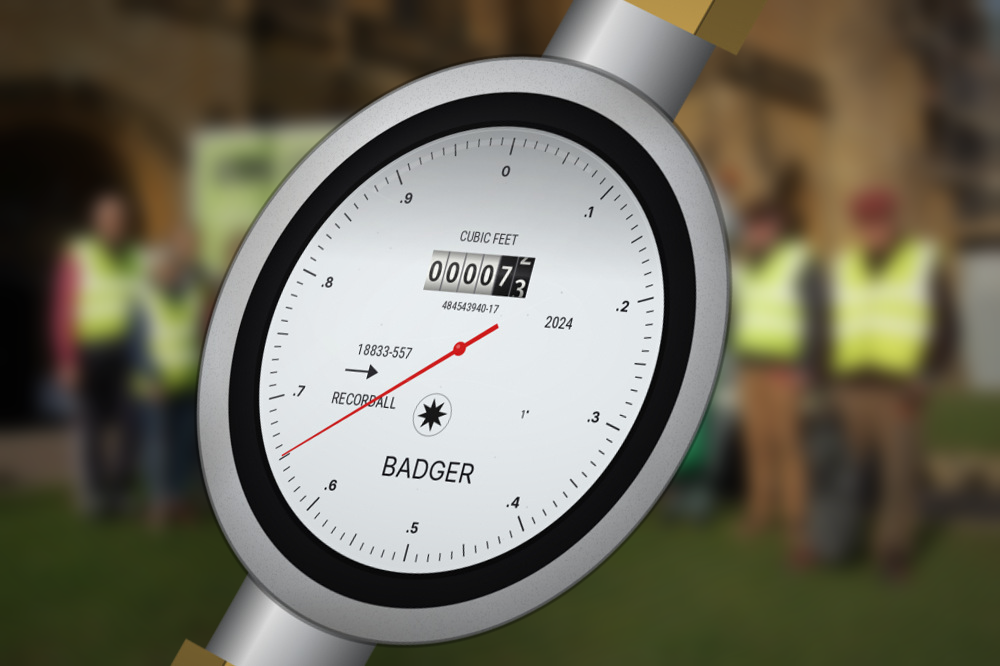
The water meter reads 72.65 ft³
